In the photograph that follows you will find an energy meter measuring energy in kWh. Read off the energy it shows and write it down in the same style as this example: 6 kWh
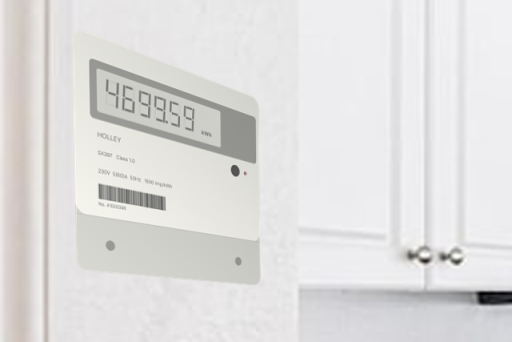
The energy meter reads 4699.59 kWh
